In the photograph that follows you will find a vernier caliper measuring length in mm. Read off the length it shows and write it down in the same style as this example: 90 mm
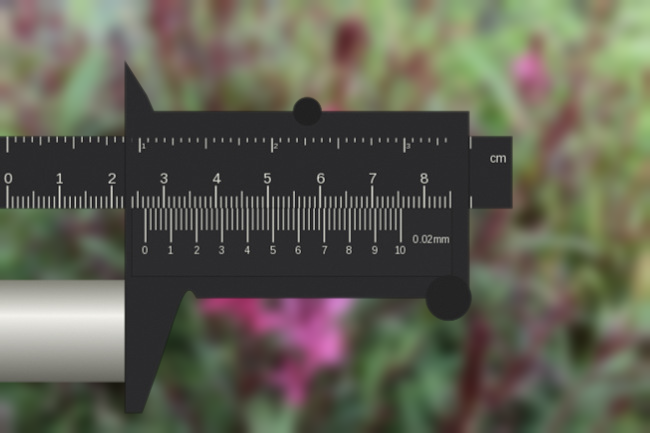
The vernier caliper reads 26.5 mm
